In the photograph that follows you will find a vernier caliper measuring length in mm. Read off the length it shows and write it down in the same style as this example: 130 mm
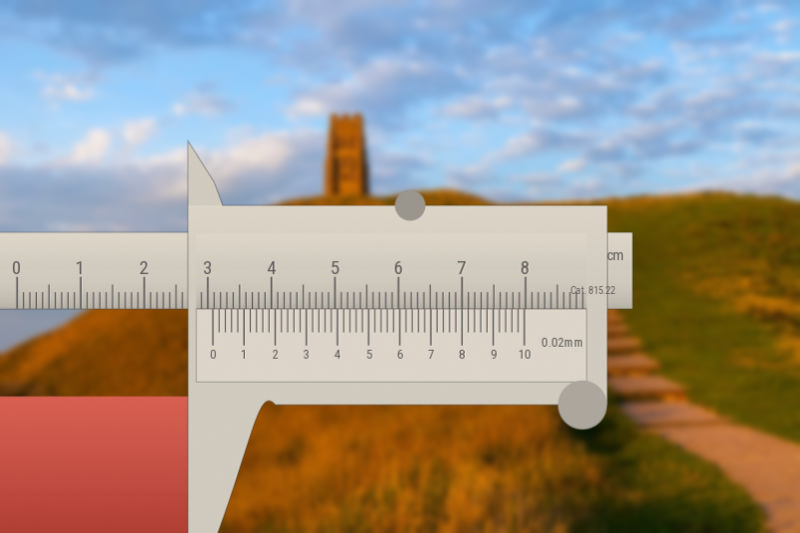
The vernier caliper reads 30.8 mm
